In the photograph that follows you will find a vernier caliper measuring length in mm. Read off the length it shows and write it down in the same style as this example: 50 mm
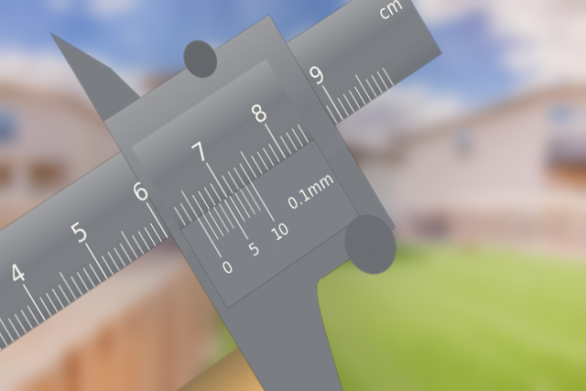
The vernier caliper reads 65.0 mm
